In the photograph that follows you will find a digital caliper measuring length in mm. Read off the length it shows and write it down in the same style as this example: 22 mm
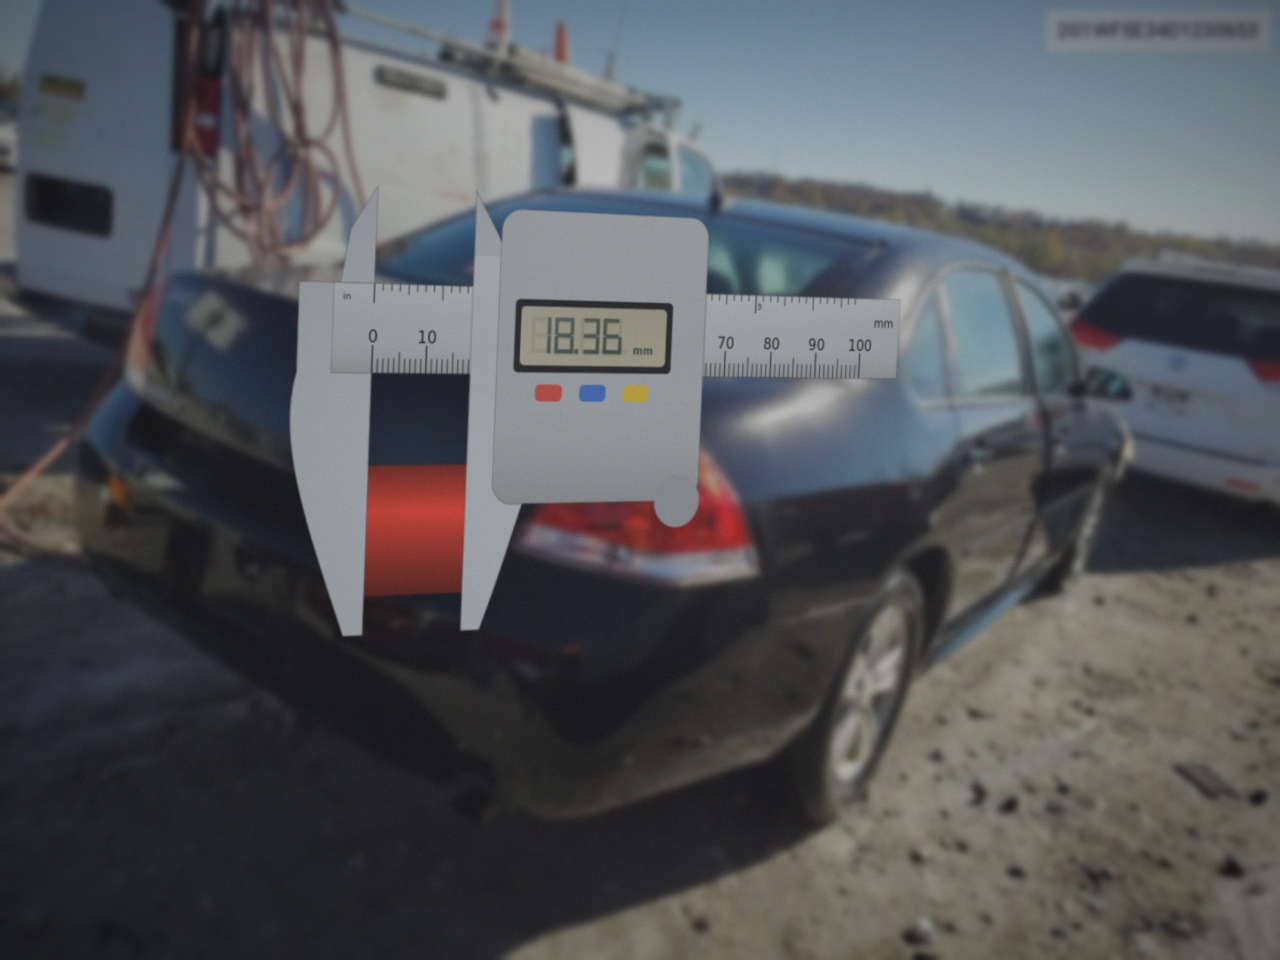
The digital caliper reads 18.36 mm
